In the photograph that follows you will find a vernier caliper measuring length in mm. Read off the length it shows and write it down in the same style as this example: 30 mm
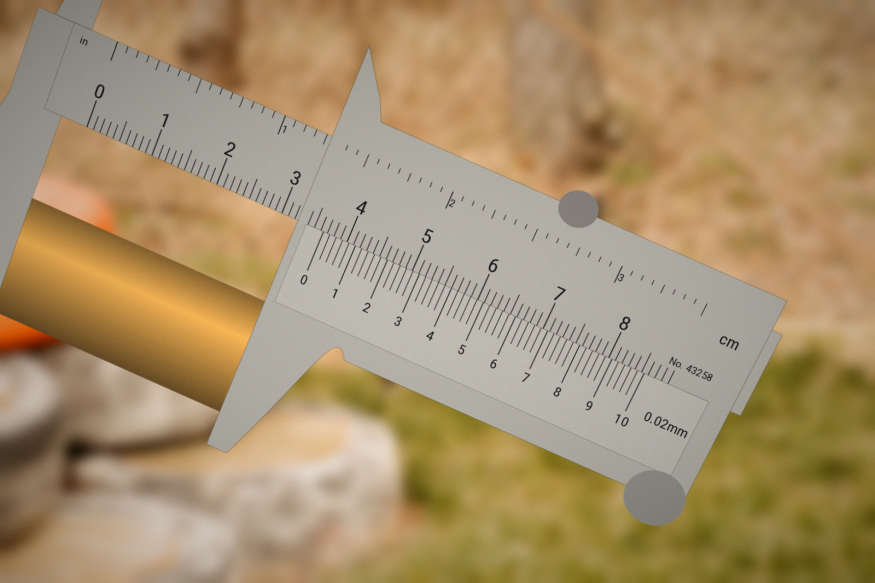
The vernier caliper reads 36.4 mm
